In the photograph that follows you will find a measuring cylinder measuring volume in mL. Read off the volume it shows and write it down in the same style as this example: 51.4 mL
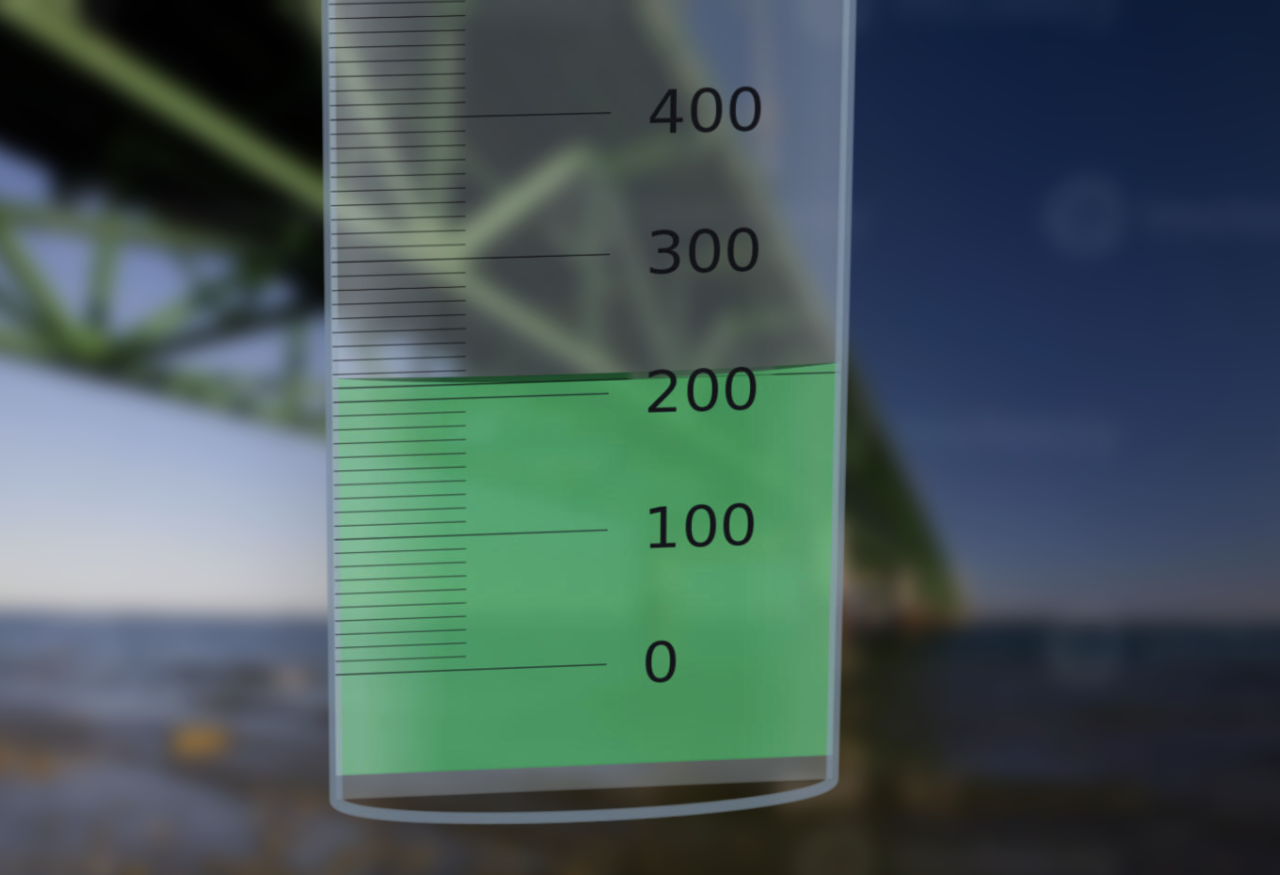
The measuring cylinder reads 210 mL
